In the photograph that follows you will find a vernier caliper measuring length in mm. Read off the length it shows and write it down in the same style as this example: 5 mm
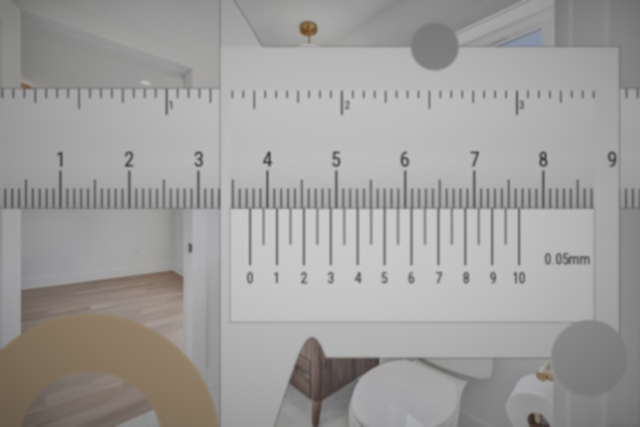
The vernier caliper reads 37.5 mm
